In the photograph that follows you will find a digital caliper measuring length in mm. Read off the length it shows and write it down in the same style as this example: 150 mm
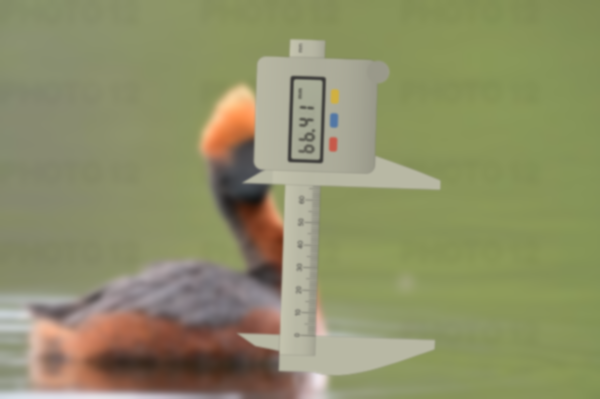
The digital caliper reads 66.41 mm
